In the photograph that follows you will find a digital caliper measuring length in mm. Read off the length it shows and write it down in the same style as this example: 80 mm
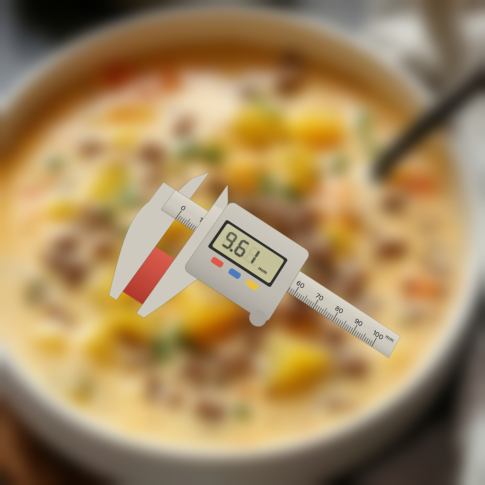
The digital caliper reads 9.61 mm
